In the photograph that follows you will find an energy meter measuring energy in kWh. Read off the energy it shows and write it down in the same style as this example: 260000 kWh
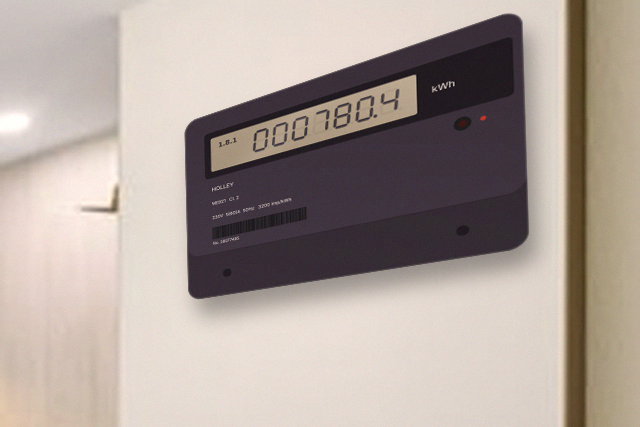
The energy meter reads 780.4 kWh
